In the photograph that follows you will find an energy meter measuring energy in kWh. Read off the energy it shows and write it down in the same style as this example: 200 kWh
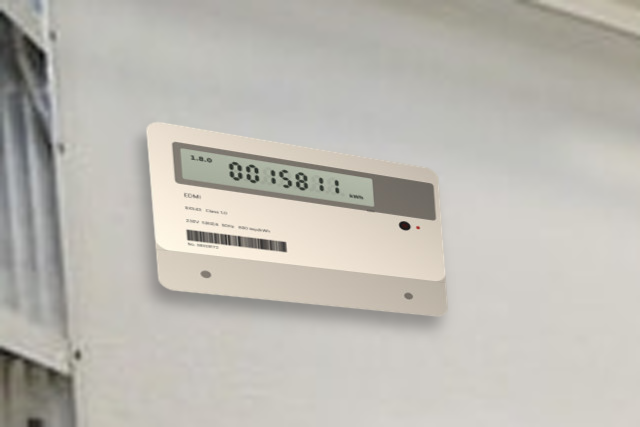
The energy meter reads 15811 kWh
